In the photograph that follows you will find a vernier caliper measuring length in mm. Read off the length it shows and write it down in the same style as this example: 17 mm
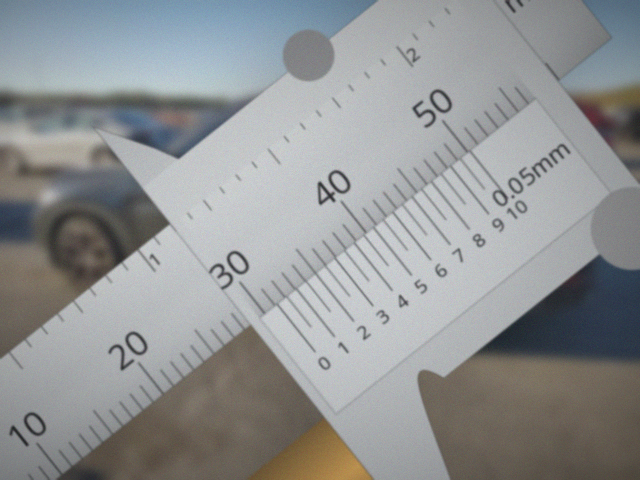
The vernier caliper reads 31.2 mm
